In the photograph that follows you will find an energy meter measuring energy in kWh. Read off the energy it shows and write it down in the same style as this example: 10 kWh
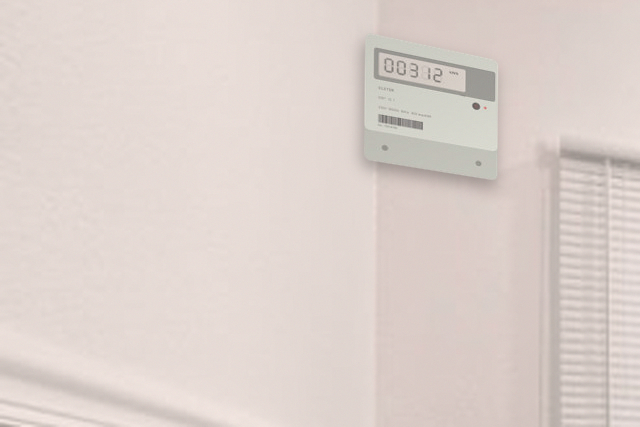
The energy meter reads 312 kWh
